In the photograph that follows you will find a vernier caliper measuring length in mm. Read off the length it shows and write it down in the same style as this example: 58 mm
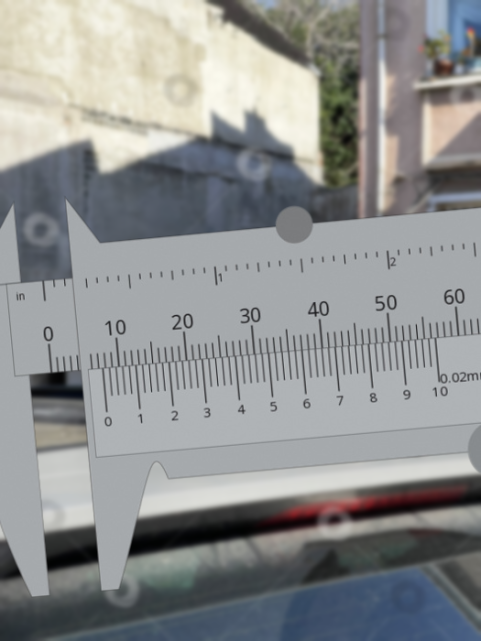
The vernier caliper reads 7.6 mm
